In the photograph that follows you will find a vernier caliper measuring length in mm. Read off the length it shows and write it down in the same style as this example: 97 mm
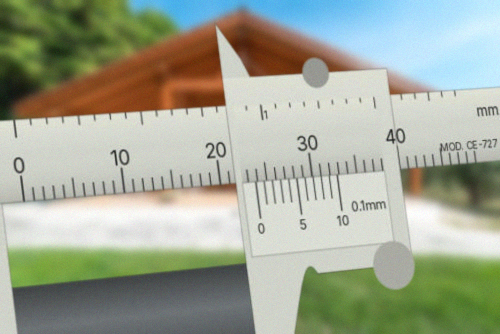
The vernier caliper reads 23.8 mm
